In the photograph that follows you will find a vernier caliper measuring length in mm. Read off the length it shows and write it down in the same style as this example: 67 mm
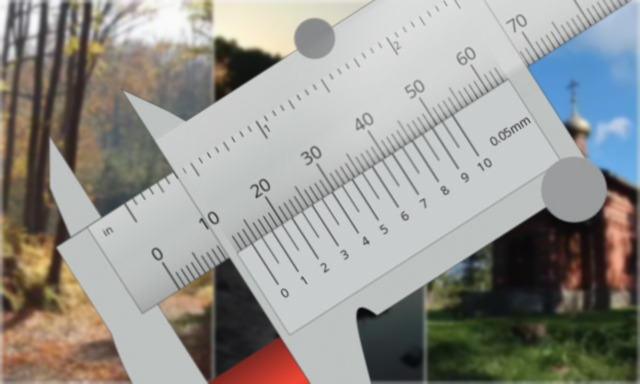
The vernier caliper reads 14.0 mm
